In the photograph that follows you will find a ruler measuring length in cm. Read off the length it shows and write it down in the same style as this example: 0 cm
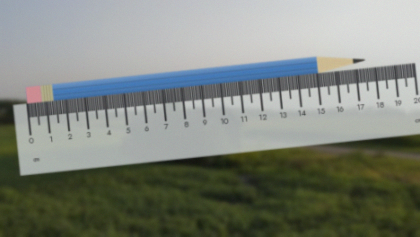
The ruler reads 17.5 cm
